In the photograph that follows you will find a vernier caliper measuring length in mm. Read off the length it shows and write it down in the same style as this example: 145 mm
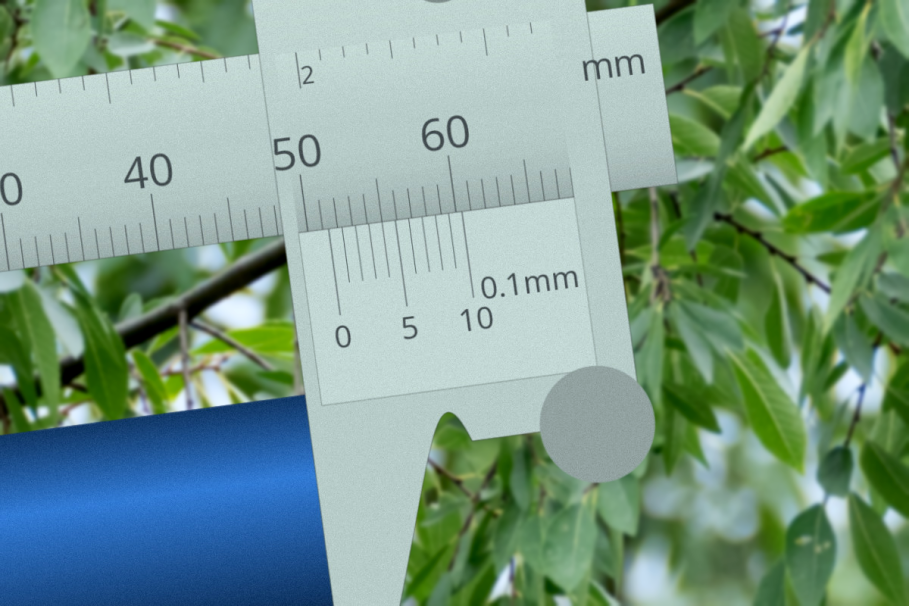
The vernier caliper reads 51.4 mm
